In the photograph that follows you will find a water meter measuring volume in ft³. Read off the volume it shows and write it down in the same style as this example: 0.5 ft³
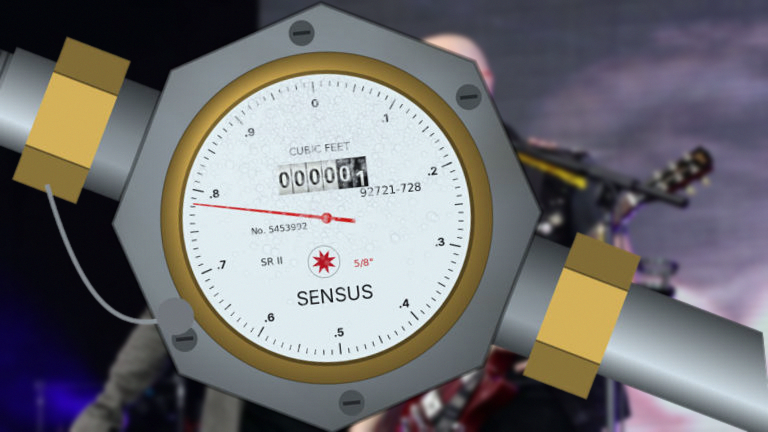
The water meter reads 0.78 ft³
